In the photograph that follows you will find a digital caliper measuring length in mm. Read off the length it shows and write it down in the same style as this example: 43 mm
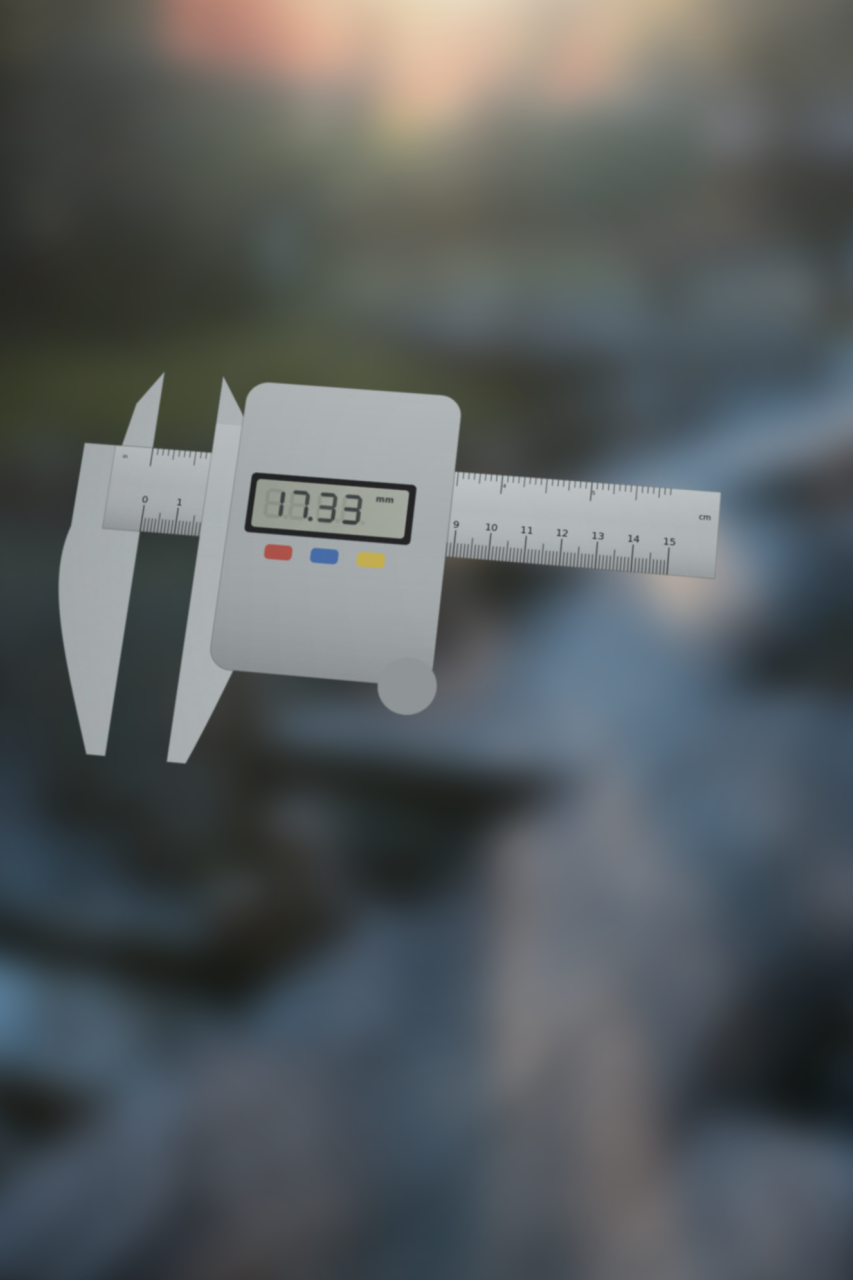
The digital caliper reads 17.33 mm
